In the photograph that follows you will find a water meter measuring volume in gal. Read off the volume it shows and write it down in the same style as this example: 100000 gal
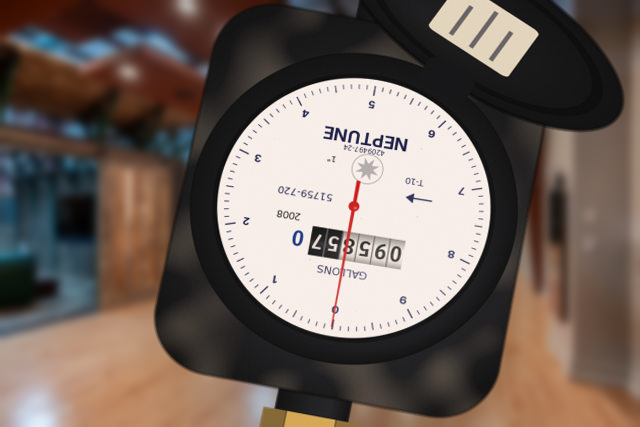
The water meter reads 958570.0 gal
